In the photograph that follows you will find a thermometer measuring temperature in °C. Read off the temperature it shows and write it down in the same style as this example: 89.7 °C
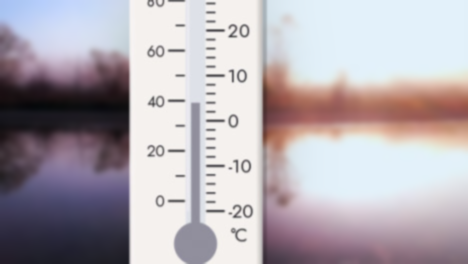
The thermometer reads 4 °C
